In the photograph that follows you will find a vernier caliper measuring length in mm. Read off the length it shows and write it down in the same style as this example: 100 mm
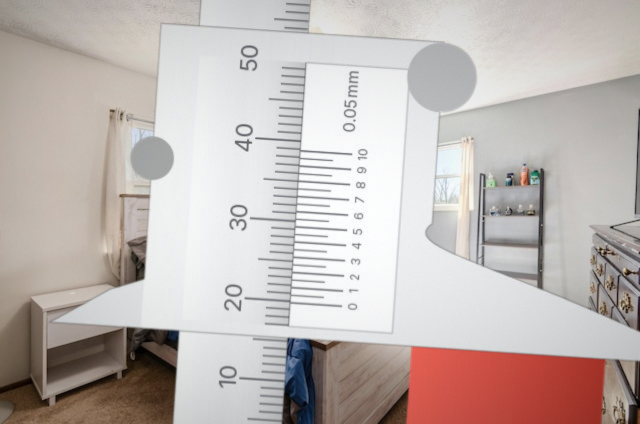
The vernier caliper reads 19.8 mm
